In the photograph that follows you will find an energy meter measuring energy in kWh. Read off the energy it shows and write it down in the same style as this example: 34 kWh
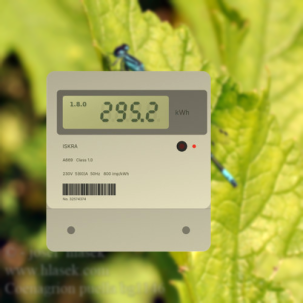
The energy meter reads 295.2 kWh
